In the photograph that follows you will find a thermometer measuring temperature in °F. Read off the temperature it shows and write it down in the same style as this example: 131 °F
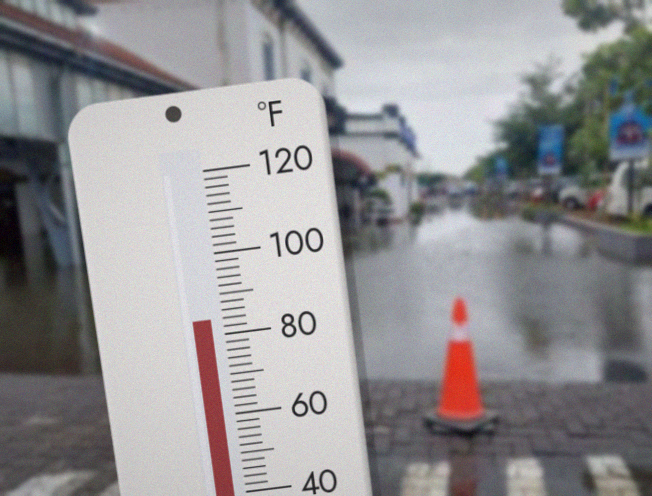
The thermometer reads 84 °F
